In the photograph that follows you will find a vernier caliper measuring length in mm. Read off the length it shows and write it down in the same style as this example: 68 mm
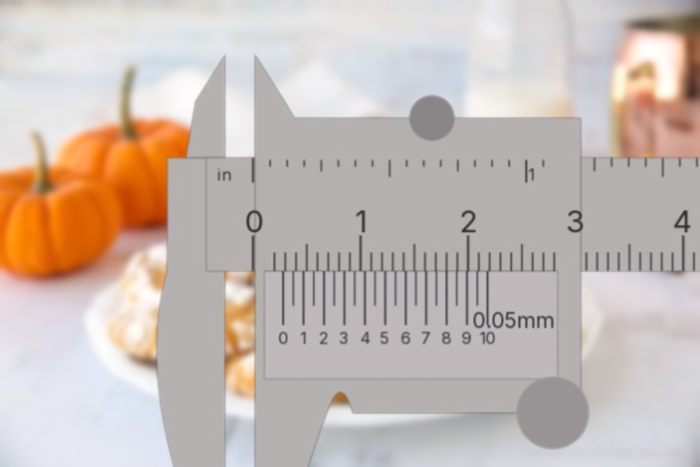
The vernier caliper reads 2.8 mm
